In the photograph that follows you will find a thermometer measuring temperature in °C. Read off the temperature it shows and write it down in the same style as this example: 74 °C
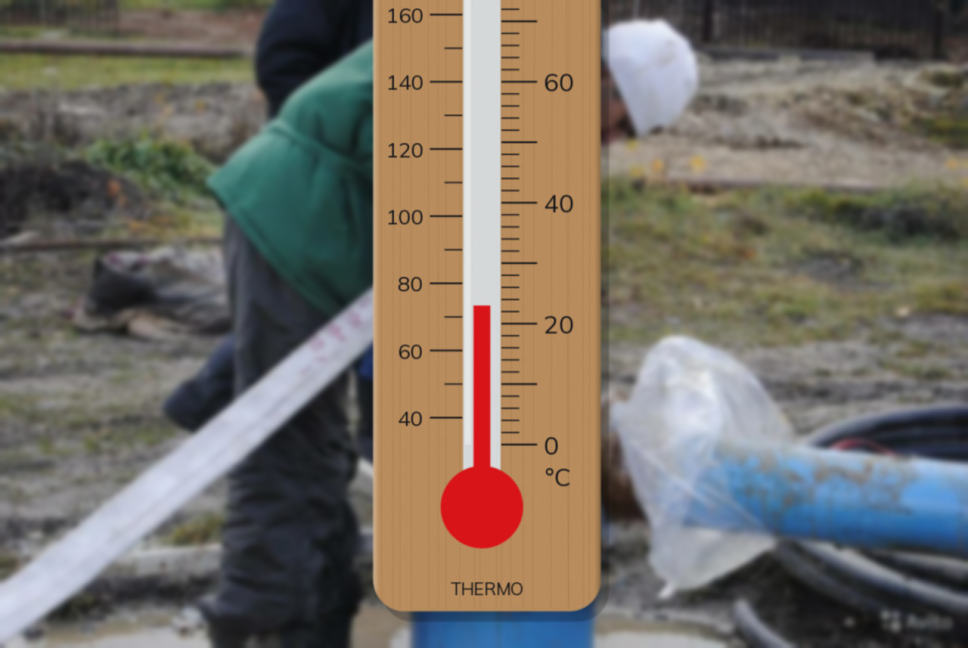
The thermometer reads 23 °C
